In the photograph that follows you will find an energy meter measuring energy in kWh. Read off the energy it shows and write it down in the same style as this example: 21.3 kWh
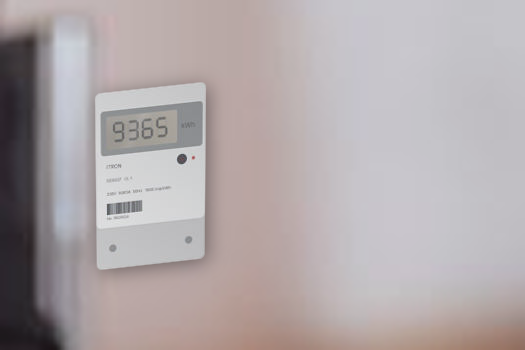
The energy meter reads 9365 kWh
